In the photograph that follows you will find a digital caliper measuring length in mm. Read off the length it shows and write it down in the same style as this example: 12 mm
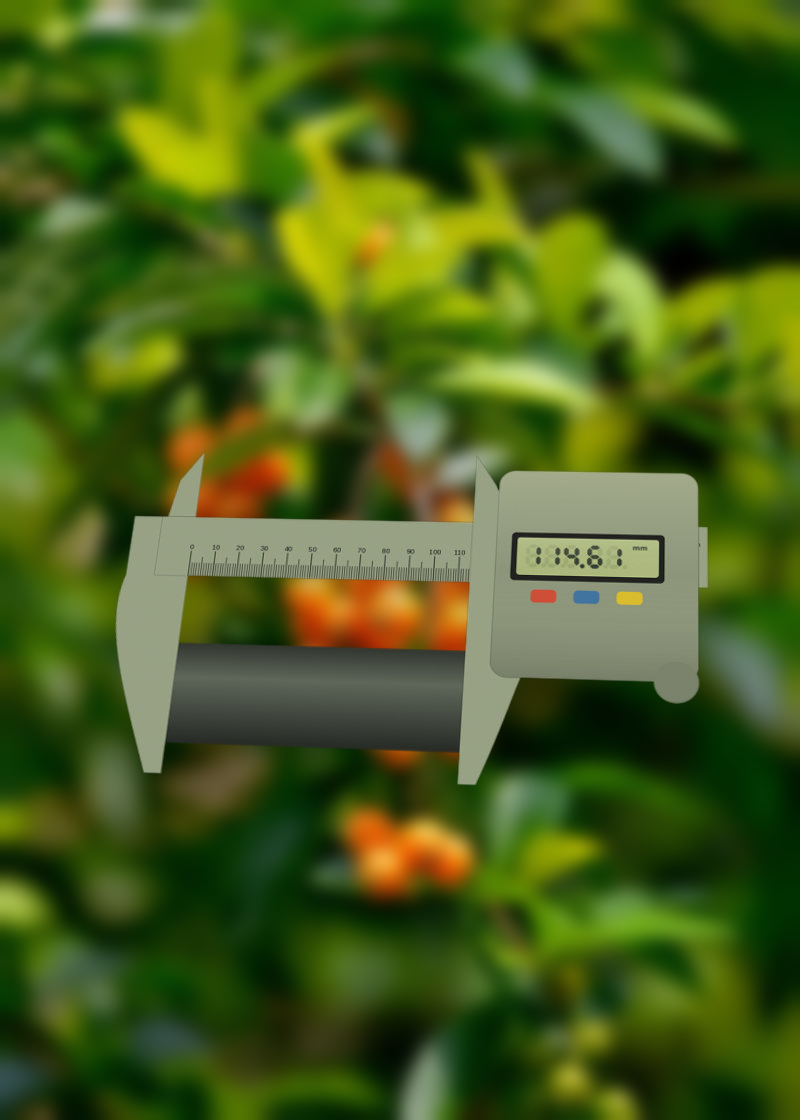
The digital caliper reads 114.61 mm
